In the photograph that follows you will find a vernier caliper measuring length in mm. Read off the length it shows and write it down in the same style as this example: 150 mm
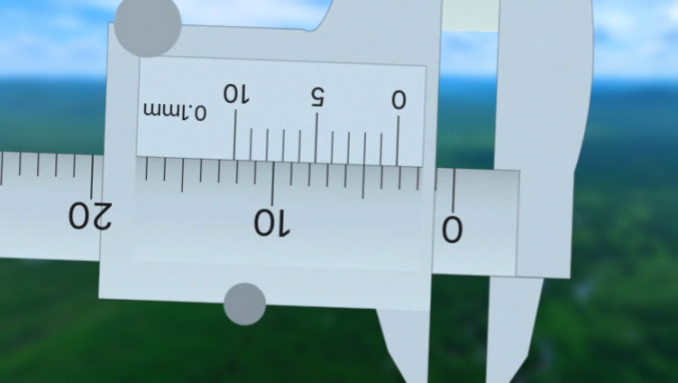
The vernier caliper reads 3.2 mm
